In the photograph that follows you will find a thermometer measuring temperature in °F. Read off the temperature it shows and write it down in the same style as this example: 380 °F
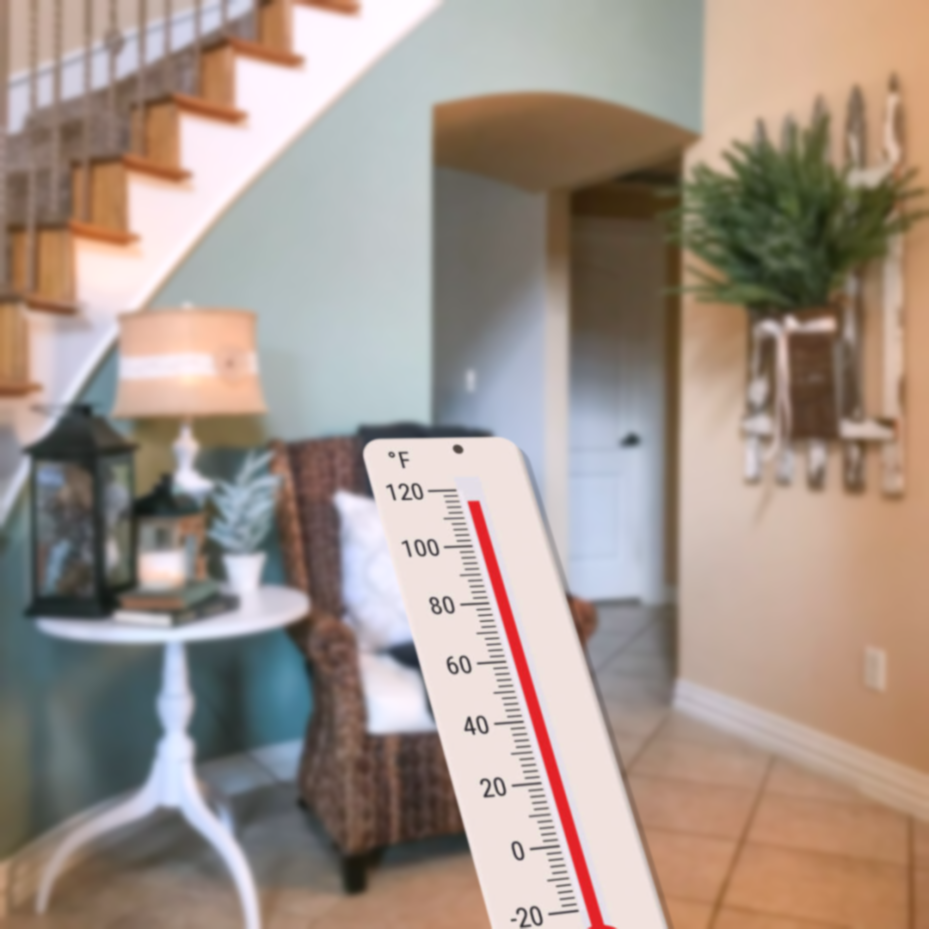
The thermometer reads 116 °F
